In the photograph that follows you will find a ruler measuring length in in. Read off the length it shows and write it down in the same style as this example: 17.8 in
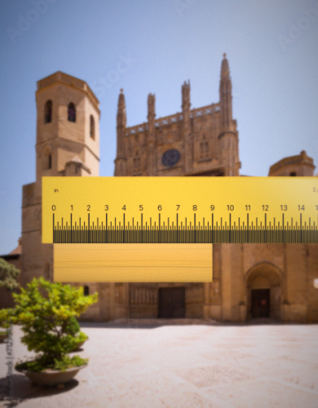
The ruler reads 9 in
